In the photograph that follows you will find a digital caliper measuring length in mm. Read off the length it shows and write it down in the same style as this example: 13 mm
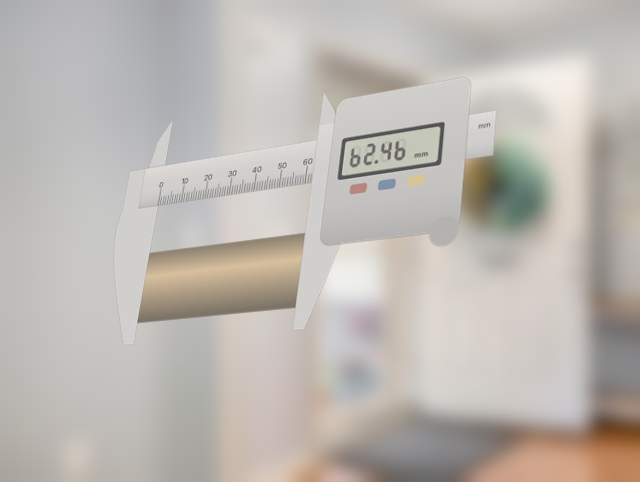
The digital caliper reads 62.46 mm
